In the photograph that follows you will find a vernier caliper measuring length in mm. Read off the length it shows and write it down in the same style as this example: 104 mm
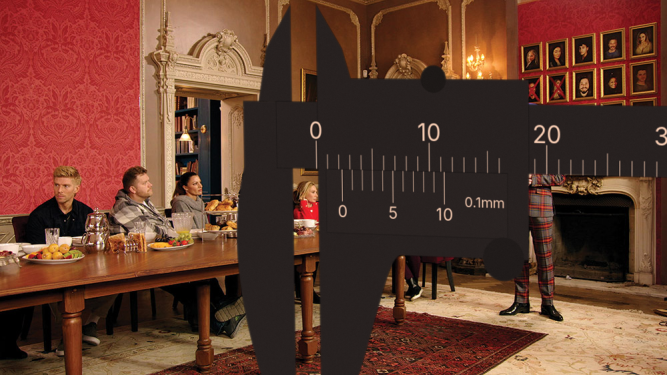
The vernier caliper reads 2.3 mm
